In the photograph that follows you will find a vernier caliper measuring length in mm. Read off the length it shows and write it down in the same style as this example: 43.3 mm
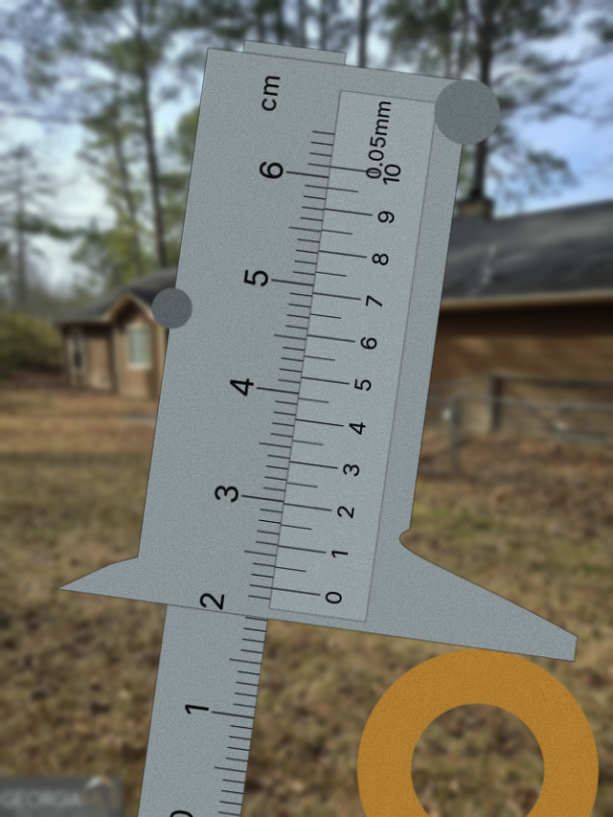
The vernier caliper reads 22.0 mm
